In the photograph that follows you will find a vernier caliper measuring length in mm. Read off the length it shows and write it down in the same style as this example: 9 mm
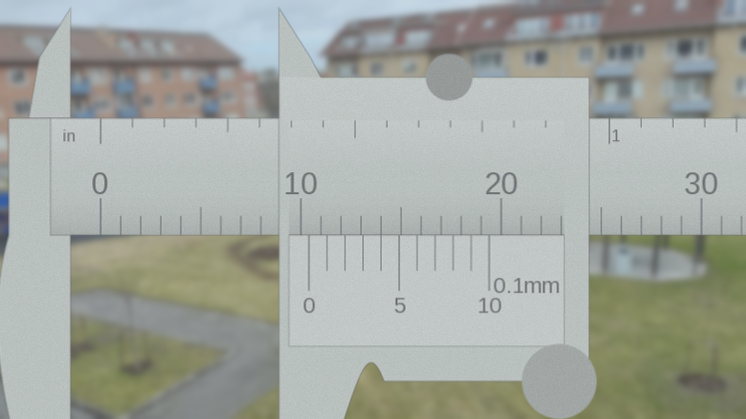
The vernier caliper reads 10.4 mm
